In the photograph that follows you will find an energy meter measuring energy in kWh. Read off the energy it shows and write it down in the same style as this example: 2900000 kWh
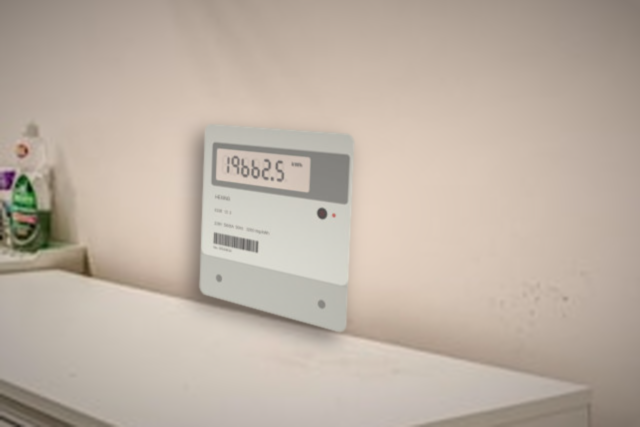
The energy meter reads 19662.5 kWh
